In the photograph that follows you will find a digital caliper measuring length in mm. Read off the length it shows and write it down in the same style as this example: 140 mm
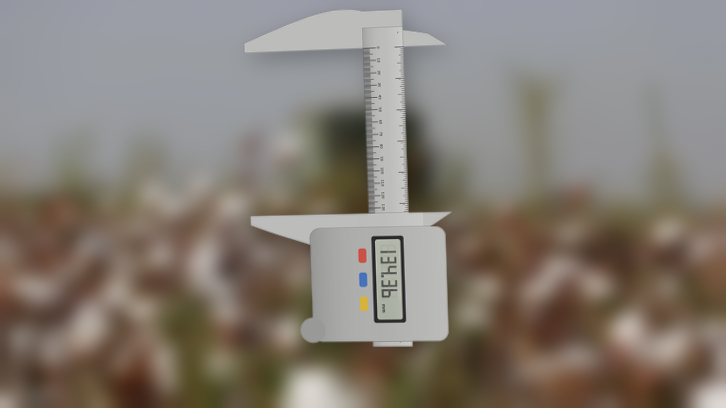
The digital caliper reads 134.36 mm
